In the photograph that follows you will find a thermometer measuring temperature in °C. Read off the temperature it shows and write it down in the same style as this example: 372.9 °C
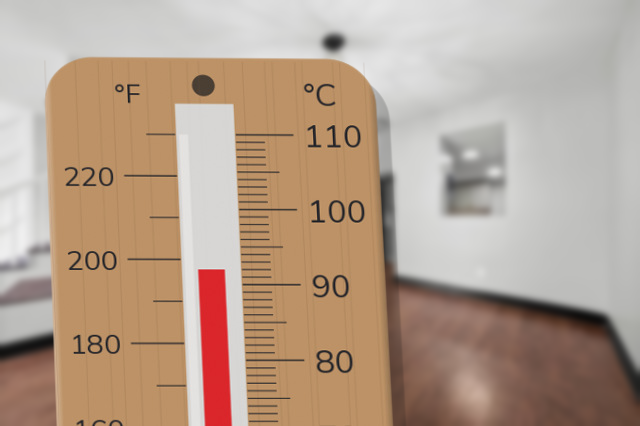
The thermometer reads 92 °C
